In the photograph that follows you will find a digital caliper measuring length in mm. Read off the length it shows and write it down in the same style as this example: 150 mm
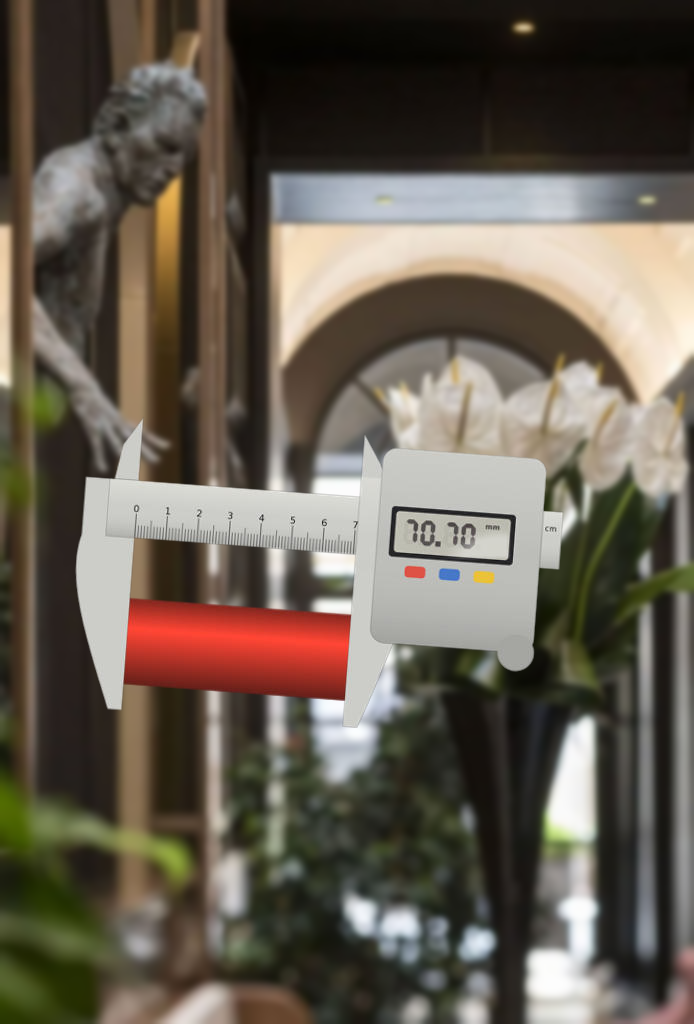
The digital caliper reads 70.70 mm
